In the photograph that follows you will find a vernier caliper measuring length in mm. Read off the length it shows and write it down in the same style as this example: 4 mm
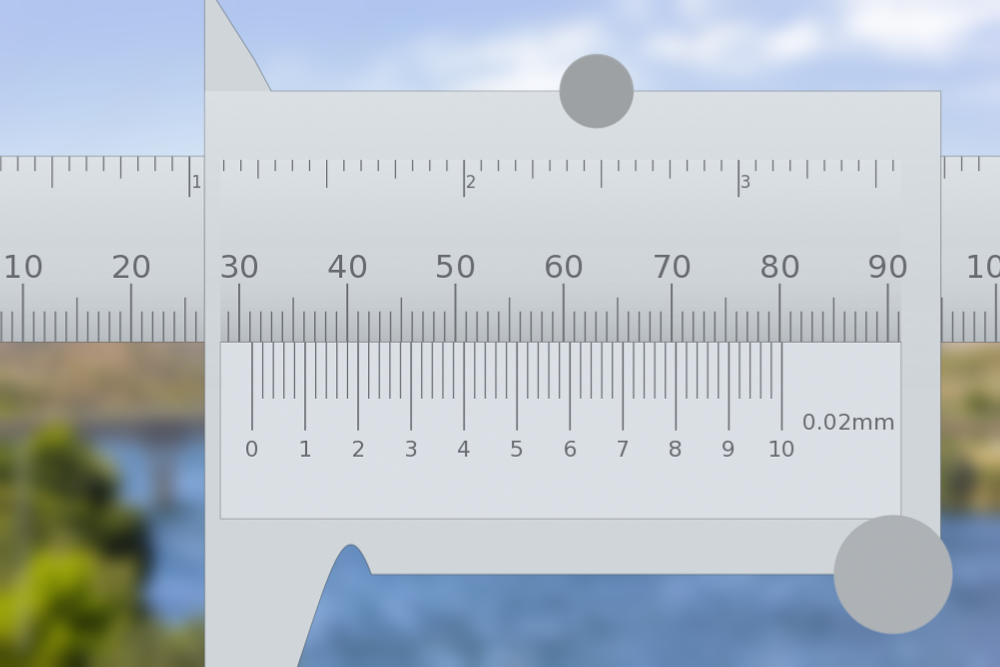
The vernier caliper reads 31.2 mm
